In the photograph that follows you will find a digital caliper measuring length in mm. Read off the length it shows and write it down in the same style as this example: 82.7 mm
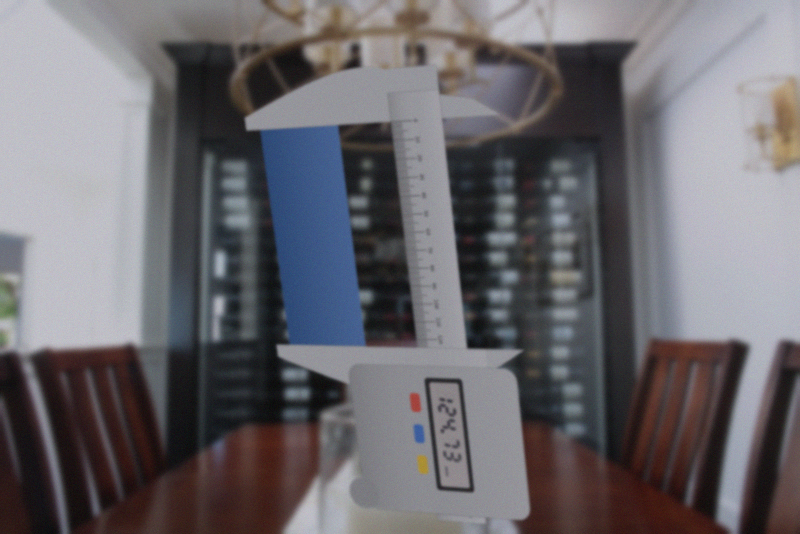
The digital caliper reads 124.73 mm
